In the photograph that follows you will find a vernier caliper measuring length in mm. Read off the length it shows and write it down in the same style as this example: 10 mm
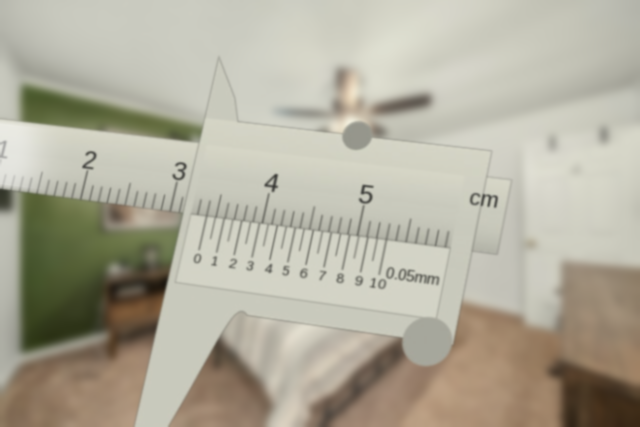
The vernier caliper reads 34.0 mm
